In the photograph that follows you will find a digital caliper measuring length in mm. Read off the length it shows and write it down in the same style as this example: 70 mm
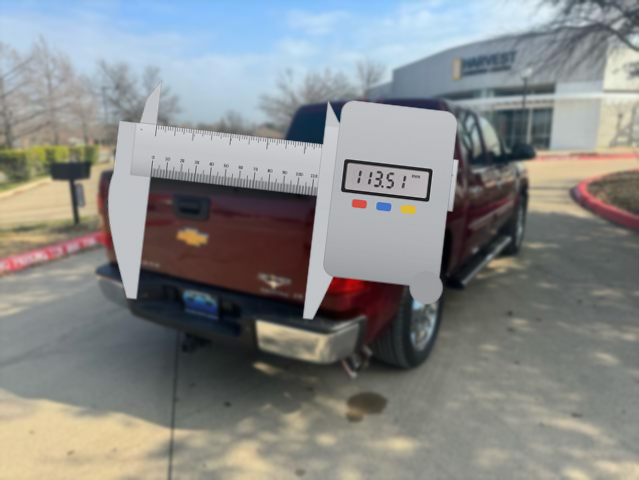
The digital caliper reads 113.51 mm
